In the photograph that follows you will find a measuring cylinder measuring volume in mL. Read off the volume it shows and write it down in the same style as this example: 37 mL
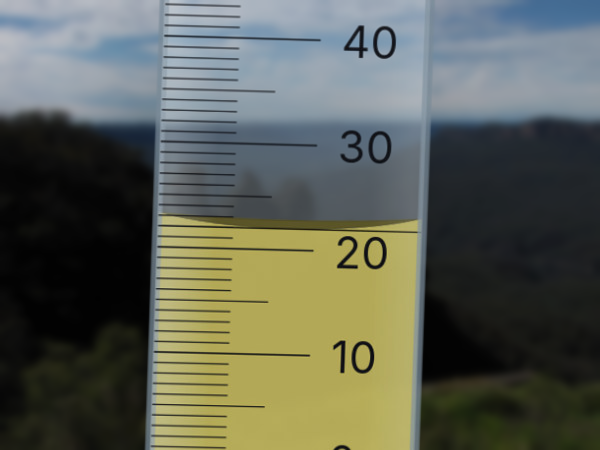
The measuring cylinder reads 22 mL
